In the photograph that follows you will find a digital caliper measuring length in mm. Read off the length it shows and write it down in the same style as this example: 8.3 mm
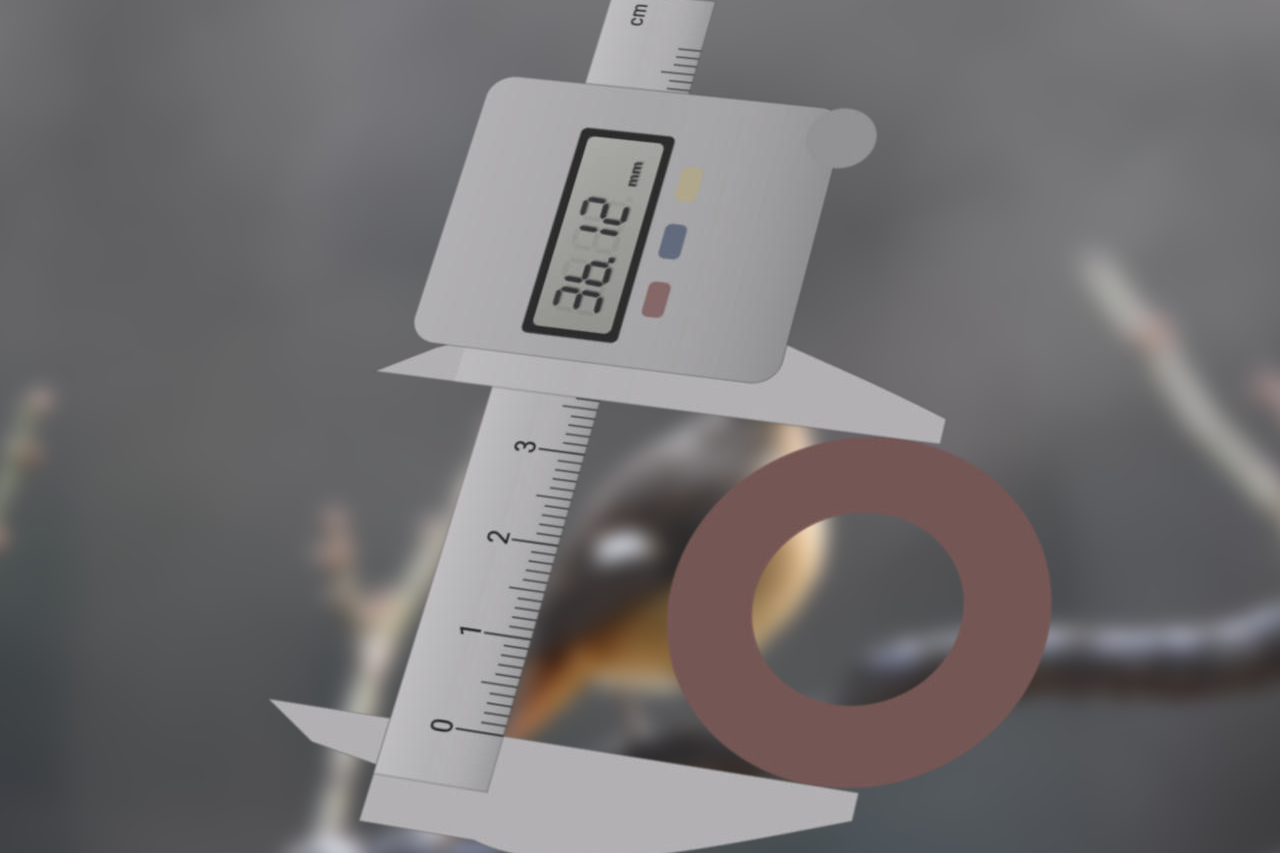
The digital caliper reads 36.12 mm
